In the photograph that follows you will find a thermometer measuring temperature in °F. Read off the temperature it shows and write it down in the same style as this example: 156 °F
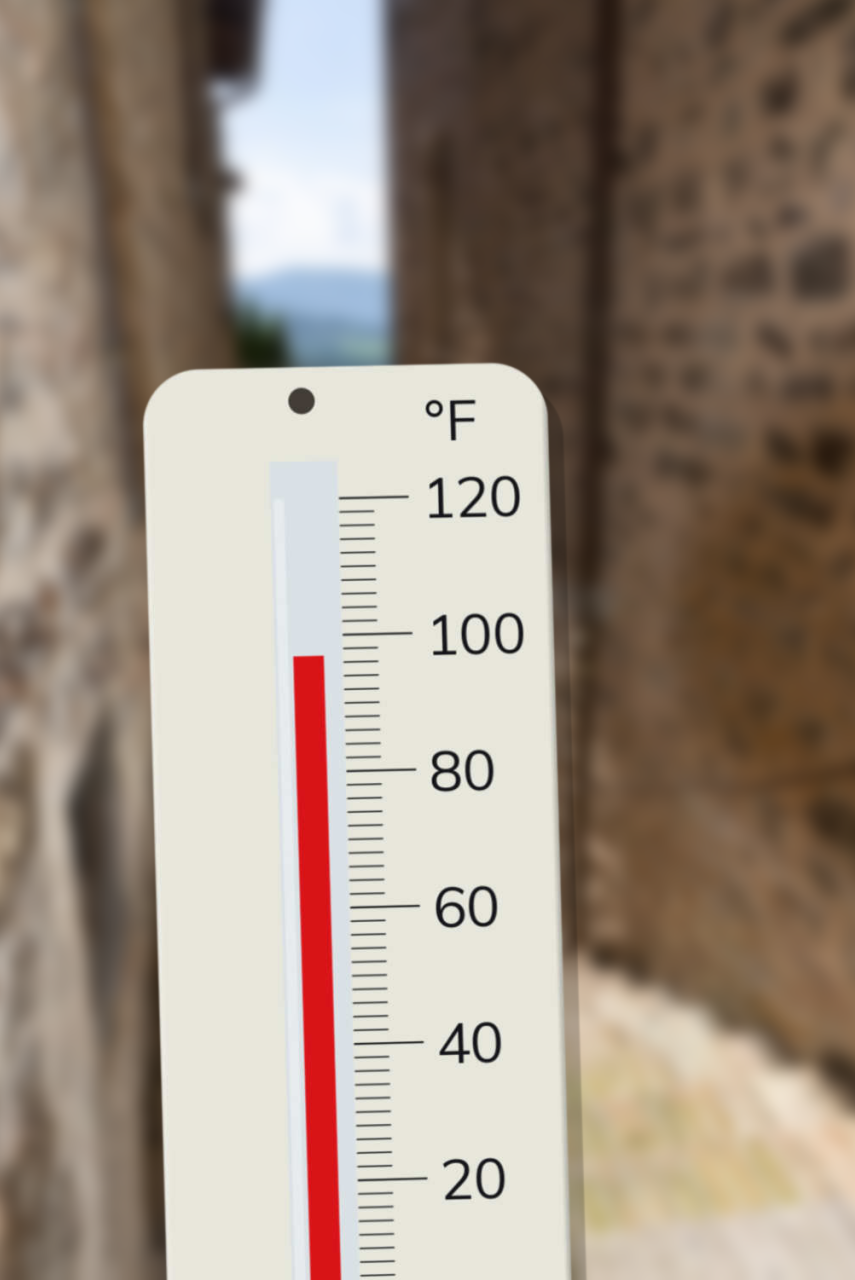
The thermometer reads 97 °F
